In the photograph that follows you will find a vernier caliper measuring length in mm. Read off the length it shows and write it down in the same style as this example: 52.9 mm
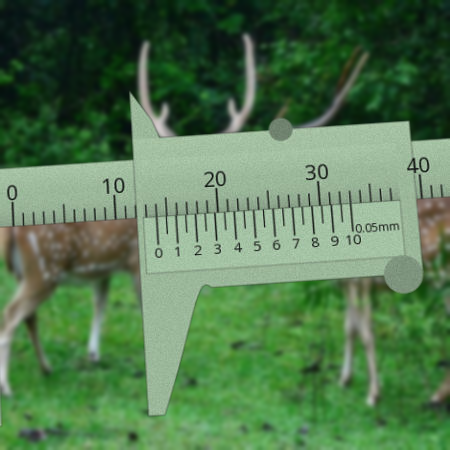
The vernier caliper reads 14.0 mm
